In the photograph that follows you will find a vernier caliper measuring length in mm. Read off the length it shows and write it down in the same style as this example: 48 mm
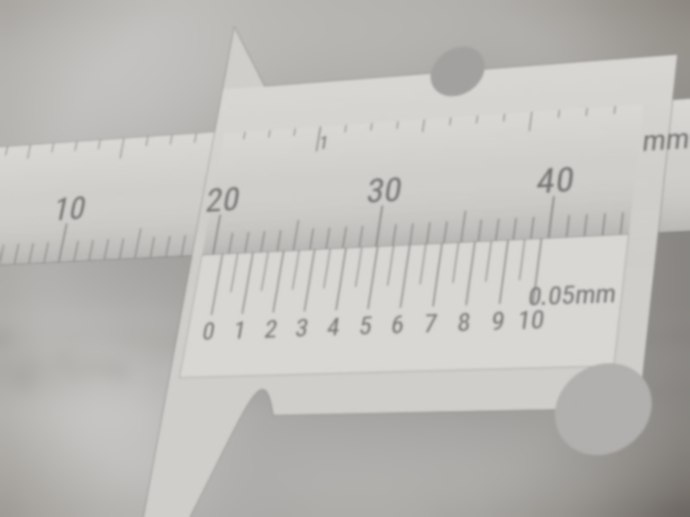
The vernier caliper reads 20.6 mm
